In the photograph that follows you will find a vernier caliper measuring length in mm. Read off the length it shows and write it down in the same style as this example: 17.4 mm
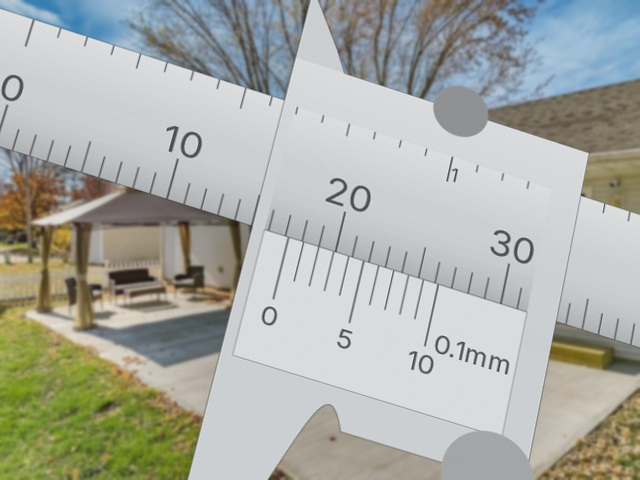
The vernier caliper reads 17.2 mm
